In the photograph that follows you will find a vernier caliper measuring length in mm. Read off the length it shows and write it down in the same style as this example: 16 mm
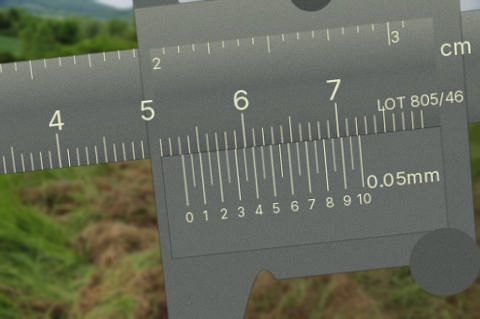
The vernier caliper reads 53.2 mm
